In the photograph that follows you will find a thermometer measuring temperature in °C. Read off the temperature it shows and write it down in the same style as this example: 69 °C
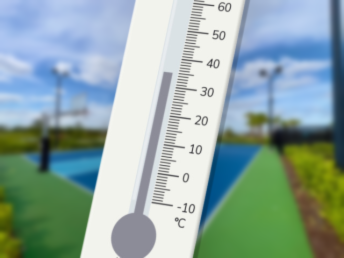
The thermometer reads 35 °C
